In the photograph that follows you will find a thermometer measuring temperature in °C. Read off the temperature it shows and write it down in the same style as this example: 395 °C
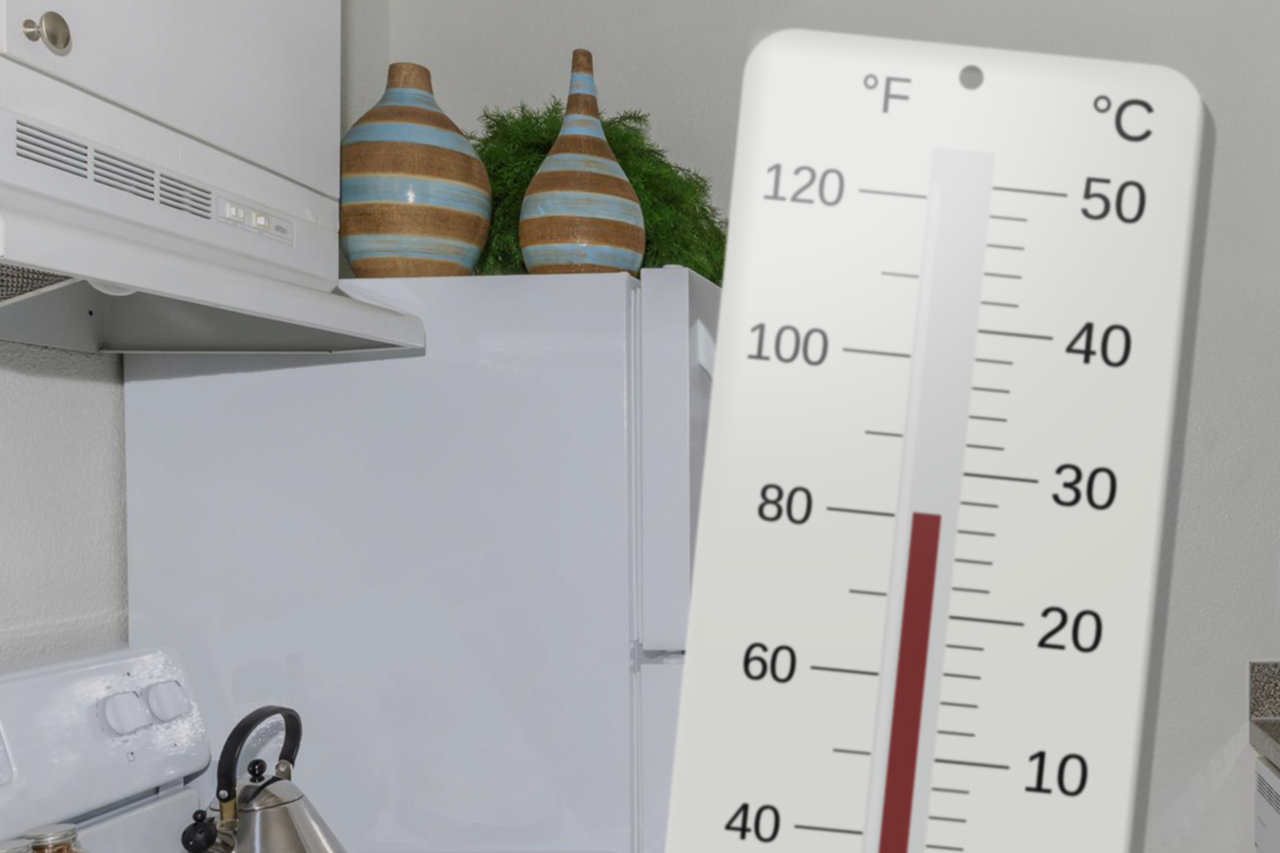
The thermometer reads 27 °C
